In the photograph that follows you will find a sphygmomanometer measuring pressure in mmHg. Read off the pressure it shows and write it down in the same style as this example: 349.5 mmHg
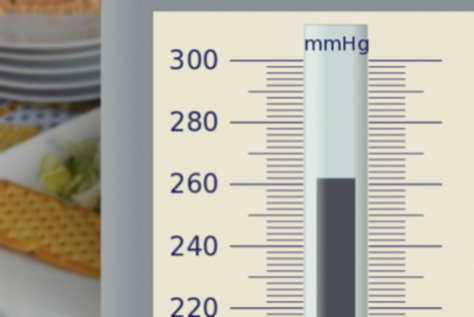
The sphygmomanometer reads 262 mmHg
